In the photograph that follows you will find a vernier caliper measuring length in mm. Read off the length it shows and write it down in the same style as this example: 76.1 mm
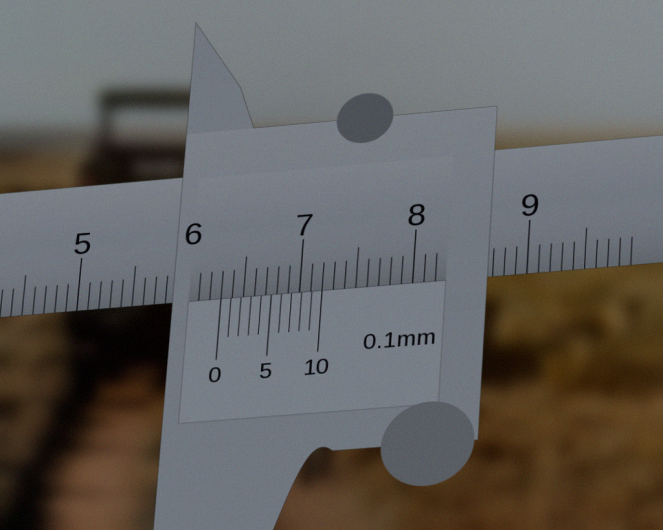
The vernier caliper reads 63.0 mm
